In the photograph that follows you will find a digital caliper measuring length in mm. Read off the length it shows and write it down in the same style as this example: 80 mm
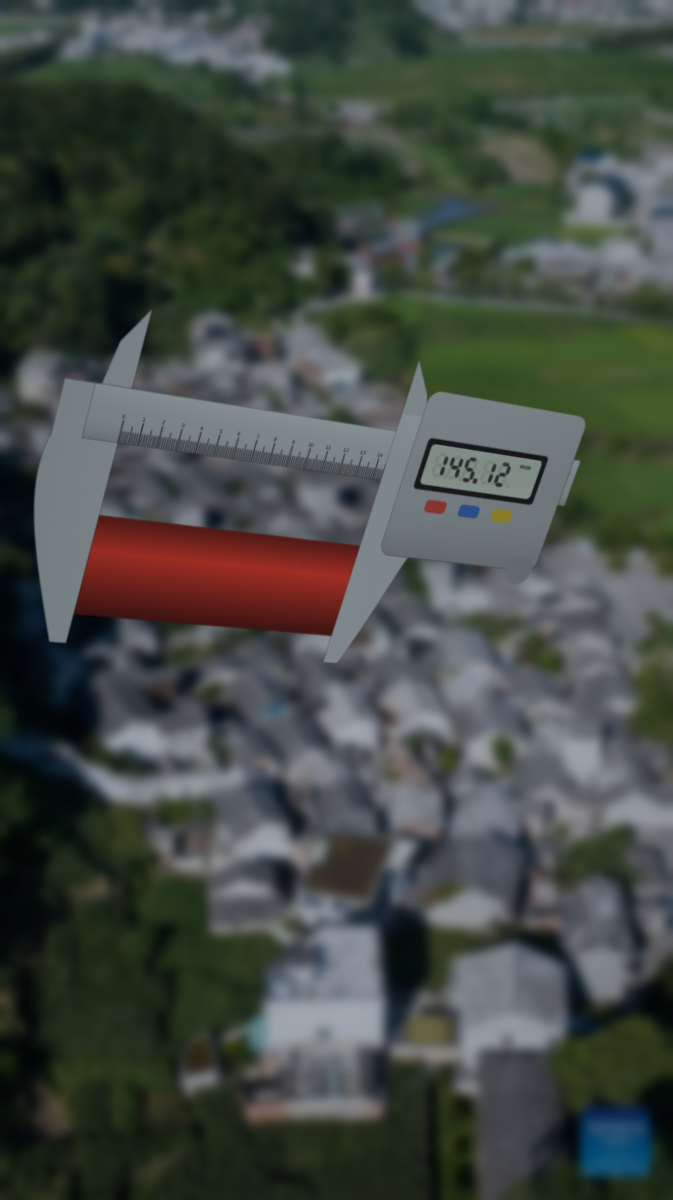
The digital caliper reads 145.12 mm
